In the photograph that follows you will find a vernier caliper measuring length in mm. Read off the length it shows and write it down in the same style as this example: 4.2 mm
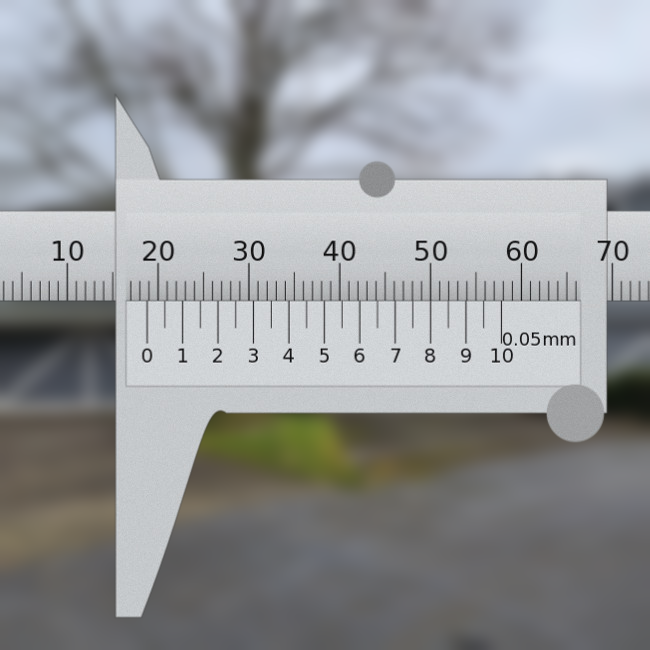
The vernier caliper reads 18.8 mm
